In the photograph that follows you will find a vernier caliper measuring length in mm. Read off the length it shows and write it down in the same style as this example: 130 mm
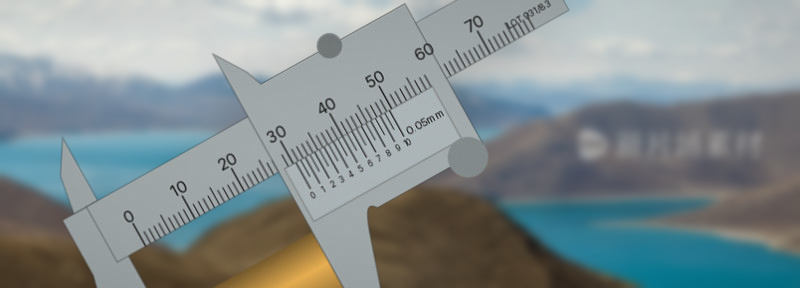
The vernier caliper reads 30.5 mm
